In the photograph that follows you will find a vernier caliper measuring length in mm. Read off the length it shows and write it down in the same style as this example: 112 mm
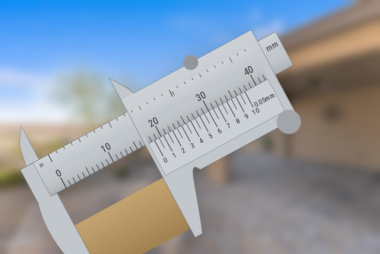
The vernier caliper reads 18.6 mm
